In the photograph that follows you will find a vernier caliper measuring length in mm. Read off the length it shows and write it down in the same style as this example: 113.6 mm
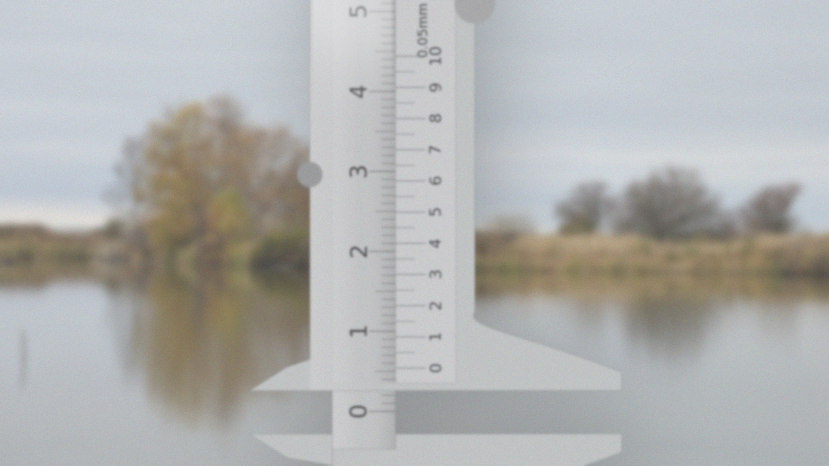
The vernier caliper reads 5.4 mm
